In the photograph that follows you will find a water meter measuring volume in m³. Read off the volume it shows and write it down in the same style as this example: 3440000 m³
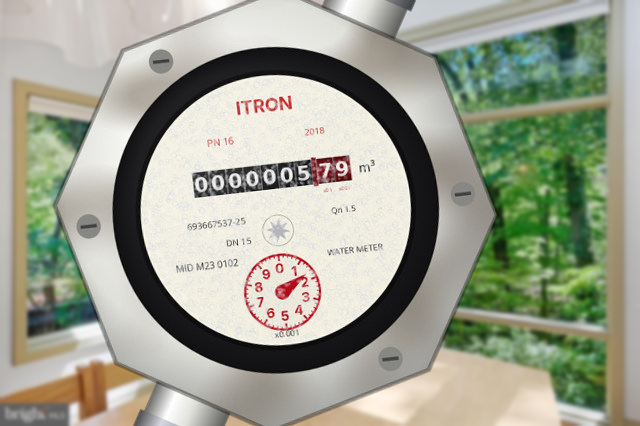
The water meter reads 5.791 m³
